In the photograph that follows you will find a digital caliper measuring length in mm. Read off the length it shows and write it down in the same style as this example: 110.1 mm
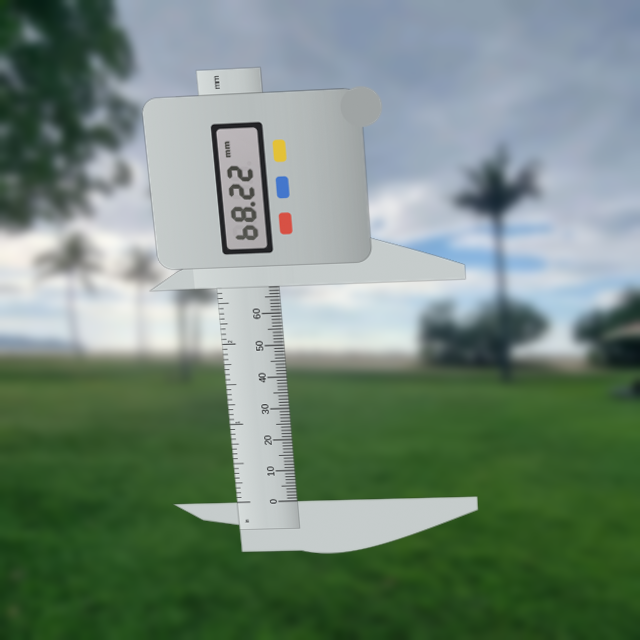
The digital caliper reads 68.22 mm
